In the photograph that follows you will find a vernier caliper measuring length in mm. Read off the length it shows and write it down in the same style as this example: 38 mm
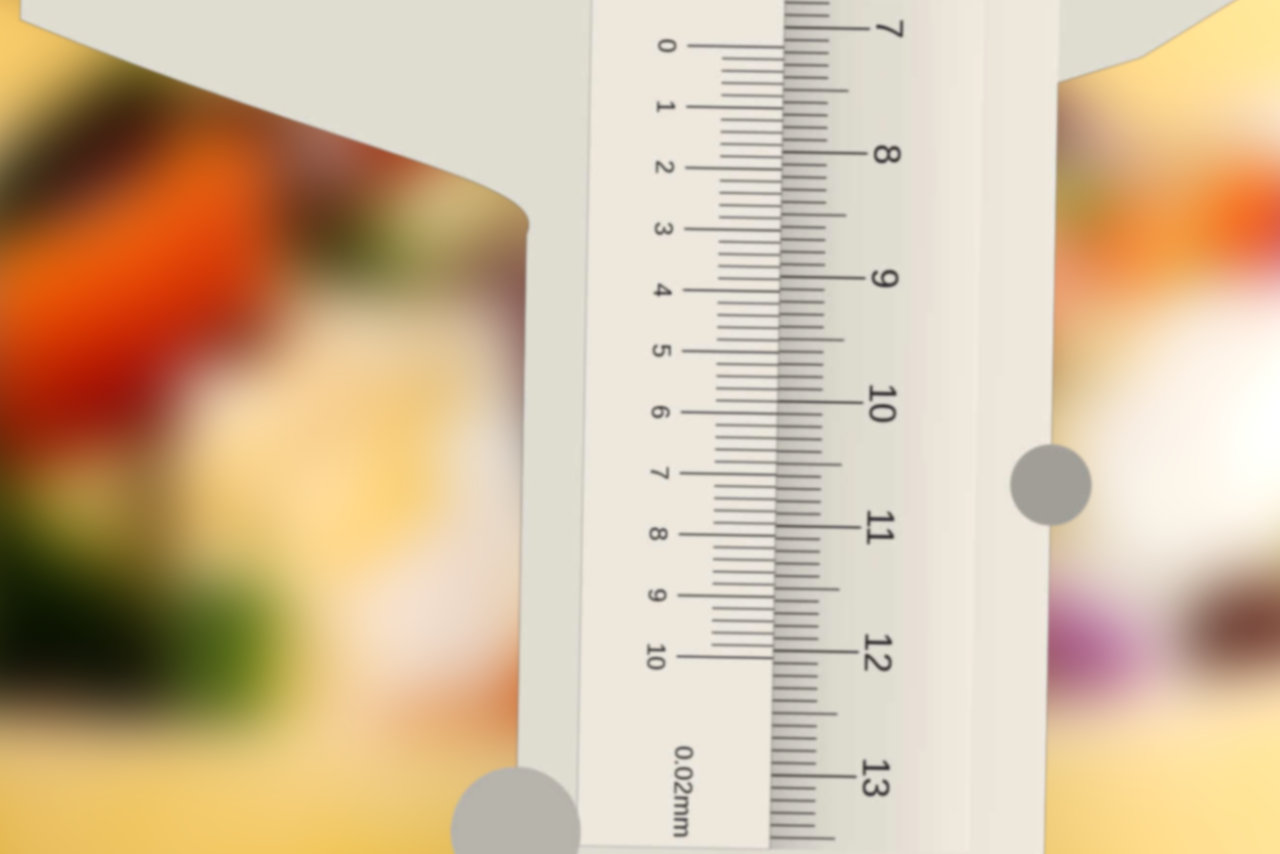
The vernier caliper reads 71.6 mm
